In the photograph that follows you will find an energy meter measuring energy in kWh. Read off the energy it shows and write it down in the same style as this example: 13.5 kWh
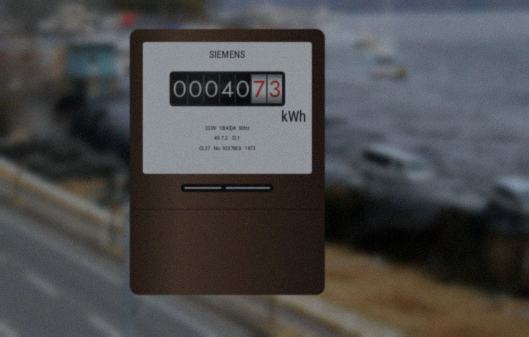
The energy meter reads 40.73 kWh
